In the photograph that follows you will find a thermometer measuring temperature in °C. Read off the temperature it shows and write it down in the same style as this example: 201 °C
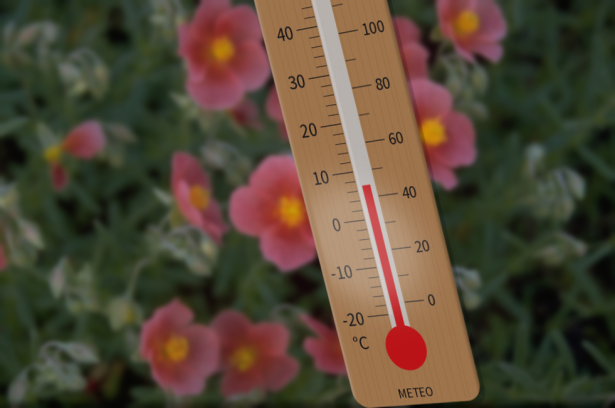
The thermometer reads 7 °C
